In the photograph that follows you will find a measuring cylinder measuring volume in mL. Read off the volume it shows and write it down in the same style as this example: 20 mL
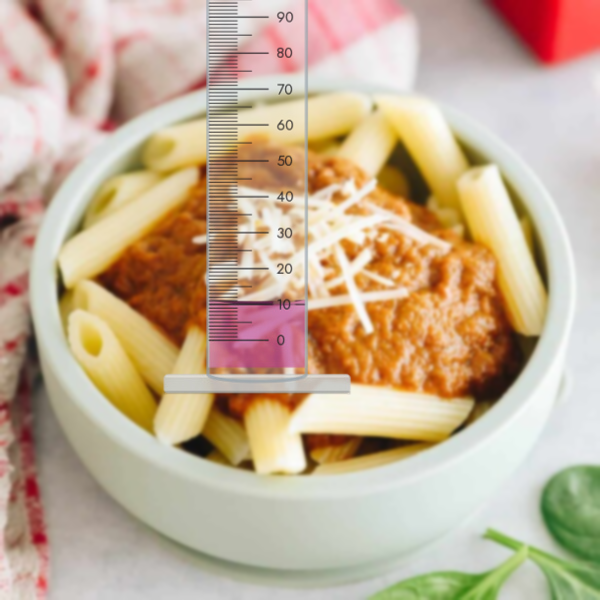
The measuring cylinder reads 10 mL
